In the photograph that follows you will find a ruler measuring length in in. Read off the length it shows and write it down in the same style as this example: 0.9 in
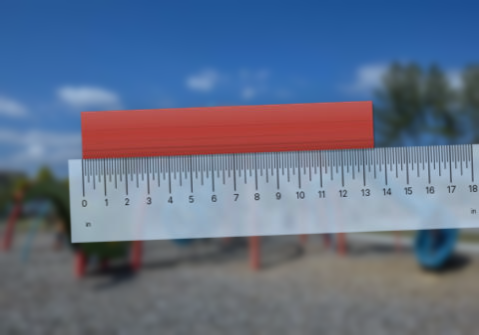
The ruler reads 13.5 in
